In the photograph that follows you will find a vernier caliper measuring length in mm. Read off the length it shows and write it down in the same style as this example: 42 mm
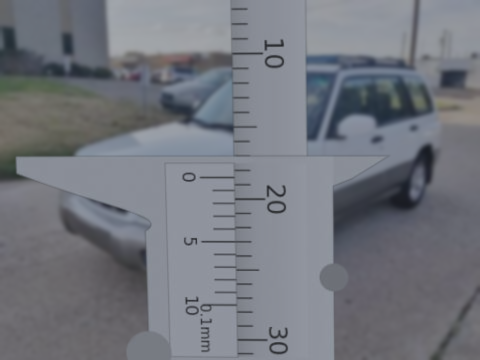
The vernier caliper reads 18.5 mm
